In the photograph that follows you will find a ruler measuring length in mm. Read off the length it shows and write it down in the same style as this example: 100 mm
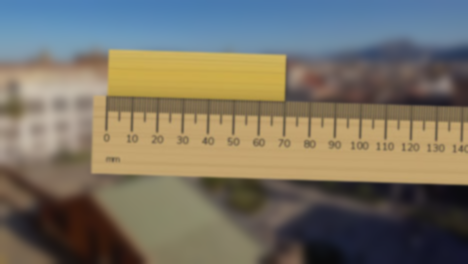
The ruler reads 70 mm
